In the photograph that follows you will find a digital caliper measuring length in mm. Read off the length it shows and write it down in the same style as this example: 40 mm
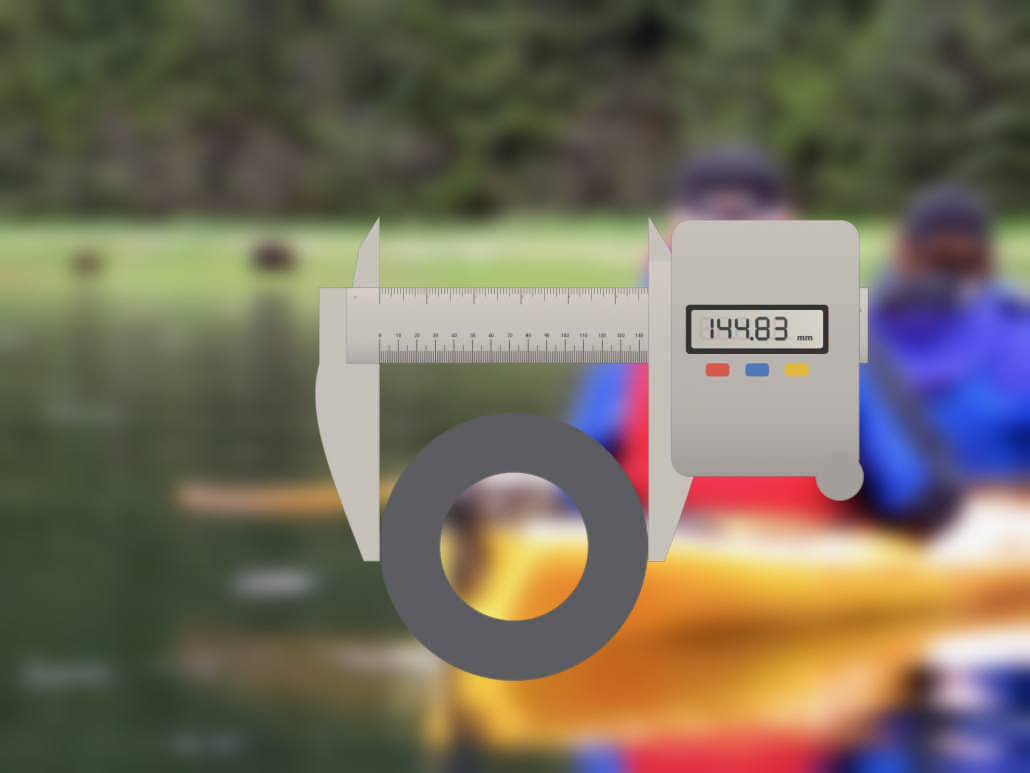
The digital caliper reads 144.83 mm
